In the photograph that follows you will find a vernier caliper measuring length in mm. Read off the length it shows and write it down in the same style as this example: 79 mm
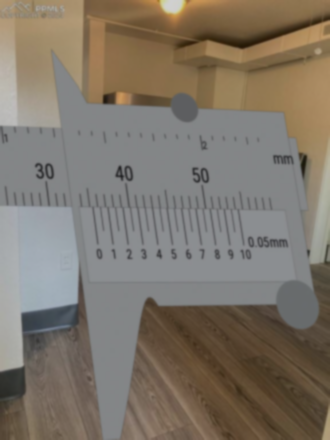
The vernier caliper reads 35.4 mm
